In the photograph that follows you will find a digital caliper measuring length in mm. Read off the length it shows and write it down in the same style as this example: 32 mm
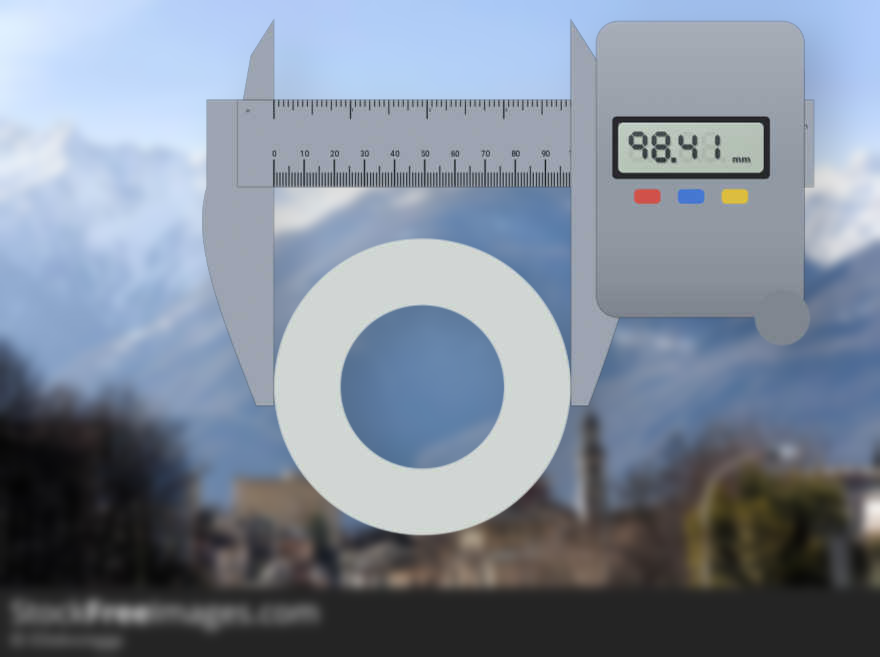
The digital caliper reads 98.41 mm
